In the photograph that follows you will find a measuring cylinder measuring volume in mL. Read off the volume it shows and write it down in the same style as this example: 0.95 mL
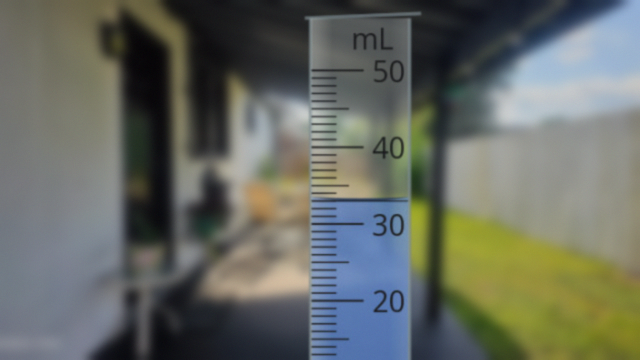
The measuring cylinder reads 33 mL
